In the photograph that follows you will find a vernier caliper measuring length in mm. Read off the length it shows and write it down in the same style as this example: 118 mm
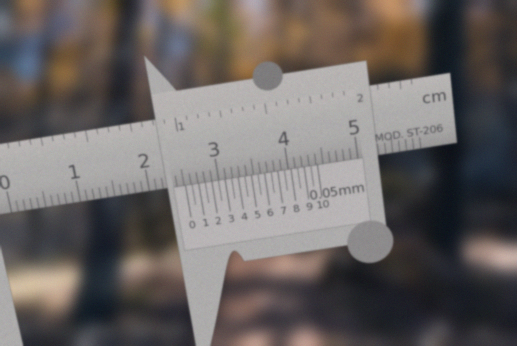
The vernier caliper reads 25.2 mm
